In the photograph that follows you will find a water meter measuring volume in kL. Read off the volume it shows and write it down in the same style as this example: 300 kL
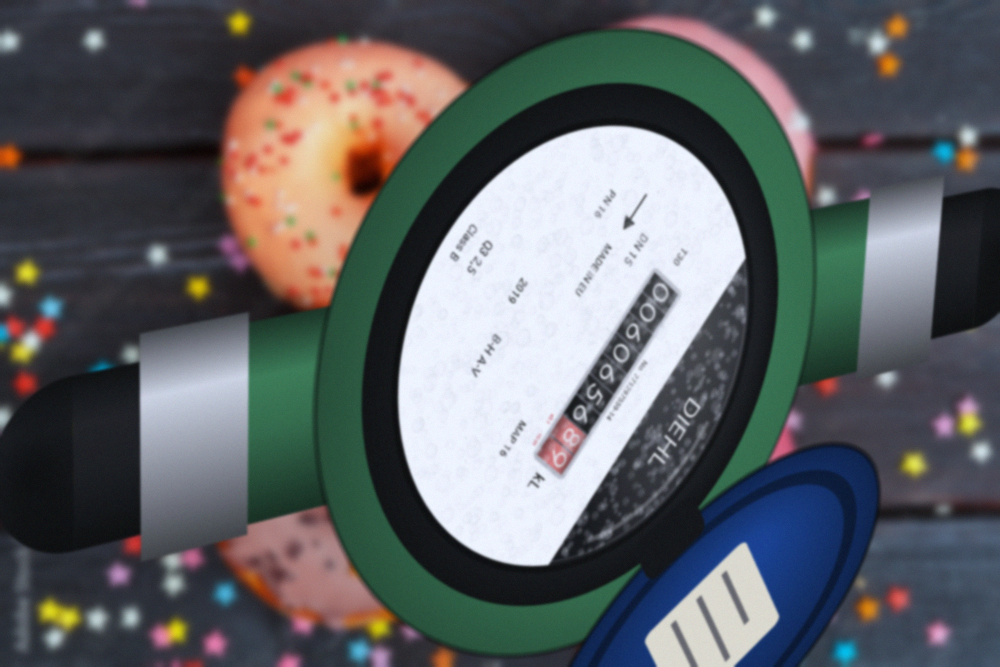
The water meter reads 60656.89 kL
